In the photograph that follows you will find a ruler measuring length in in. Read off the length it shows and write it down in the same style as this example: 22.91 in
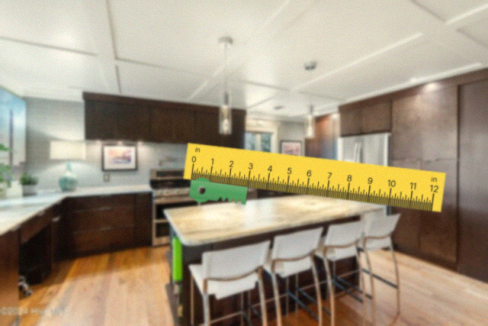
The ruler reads 3 in
